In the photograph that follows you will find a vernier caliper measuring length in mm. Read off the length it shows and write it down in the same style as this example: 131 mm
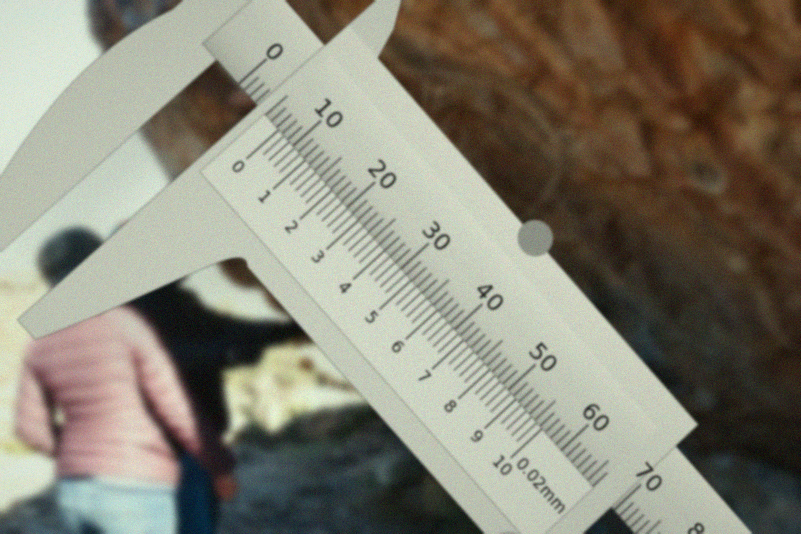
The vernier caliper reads 7.4 mm
